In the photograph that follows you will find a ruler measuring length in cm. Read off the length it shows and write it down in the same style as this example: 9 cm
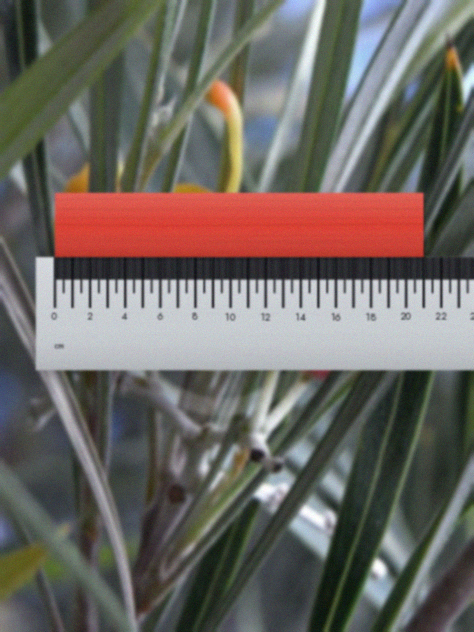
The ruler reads 21 cm
